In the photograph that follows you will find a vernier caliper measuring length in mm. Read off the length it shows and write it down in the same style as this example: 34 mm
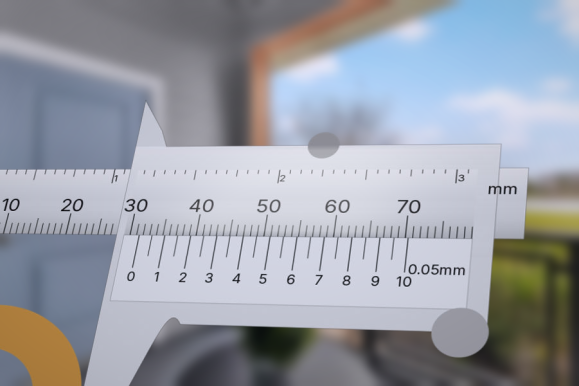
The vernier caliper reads 31.4 mm
